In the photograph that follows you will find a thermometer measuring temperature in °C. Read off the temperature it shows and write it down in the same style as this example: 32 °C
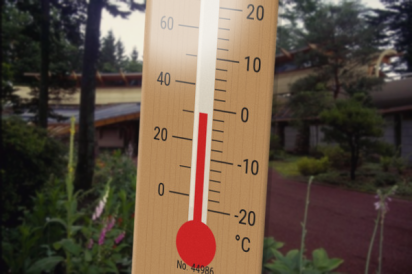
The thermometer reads -1 °C
